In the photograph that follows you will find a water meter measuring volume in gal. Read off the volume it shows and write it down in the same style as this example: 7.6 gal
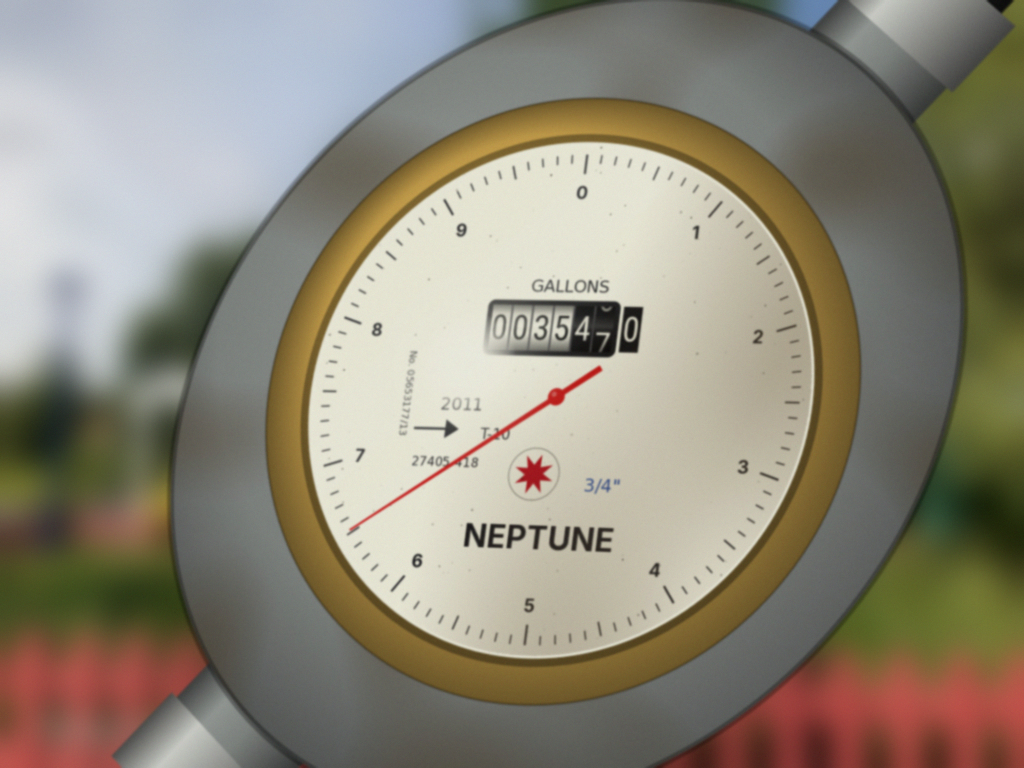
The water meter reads 35466.5 gal
